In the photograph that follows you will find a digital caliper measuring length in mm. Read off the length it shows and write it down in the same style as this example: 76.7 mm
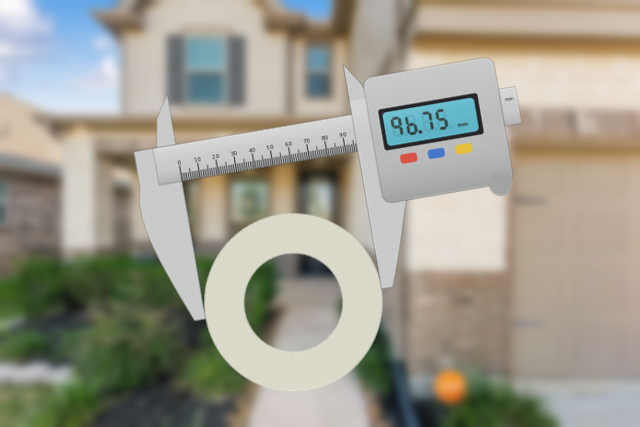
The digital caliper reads 96.75 mm
